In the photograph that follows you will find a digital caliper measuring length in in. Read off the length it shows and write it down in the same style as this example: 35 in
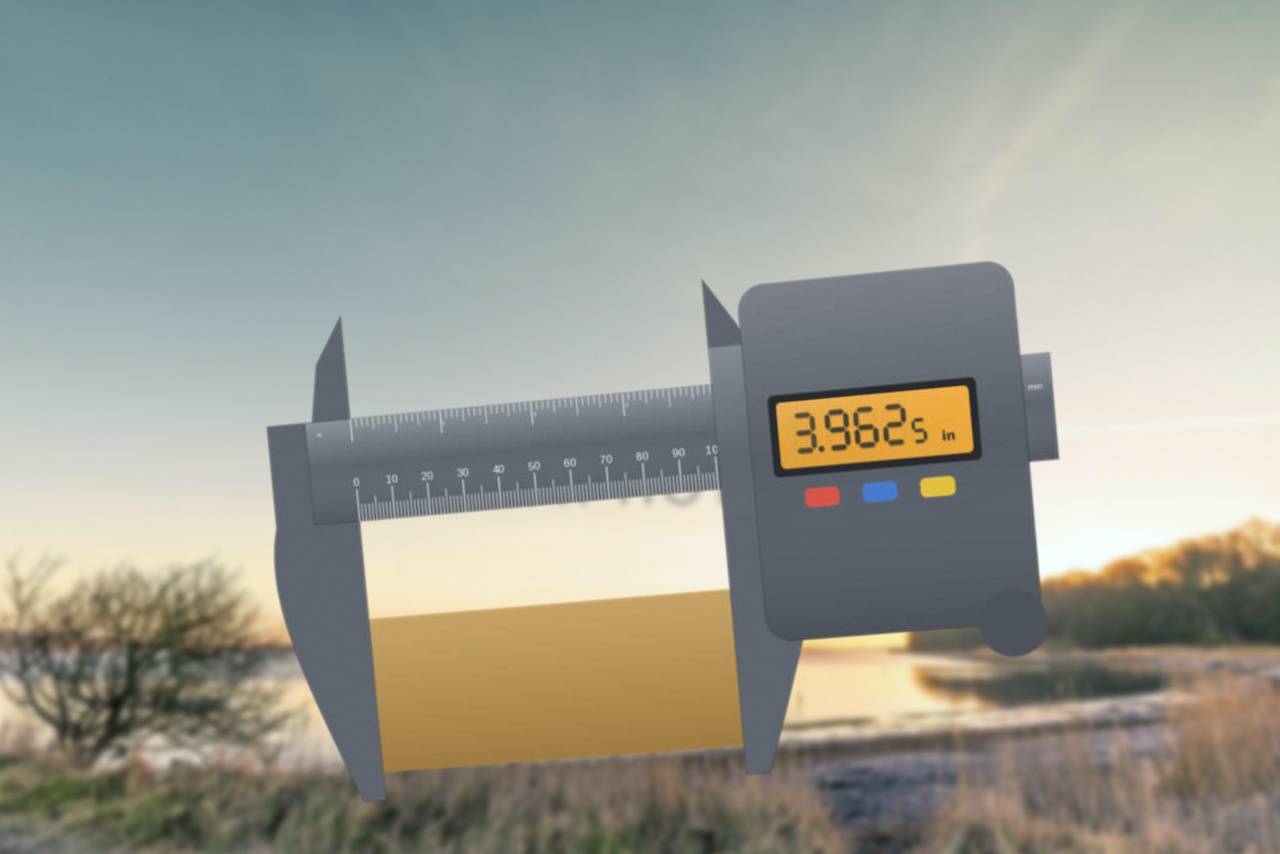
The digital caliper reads 3.9625 in
